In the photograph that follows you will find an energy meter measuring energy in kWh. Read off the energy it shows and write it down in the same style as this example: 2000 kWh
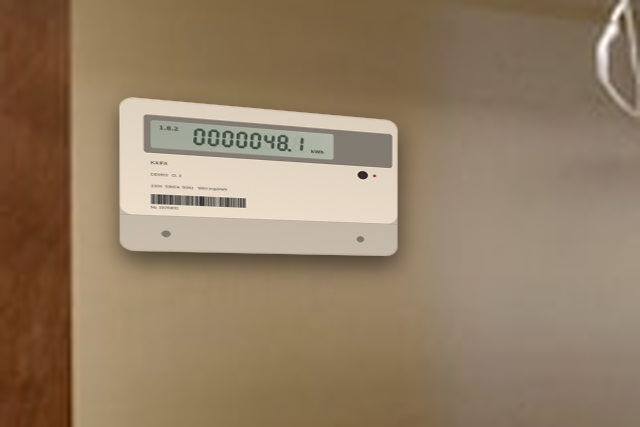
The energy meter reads 48.1 kWh
